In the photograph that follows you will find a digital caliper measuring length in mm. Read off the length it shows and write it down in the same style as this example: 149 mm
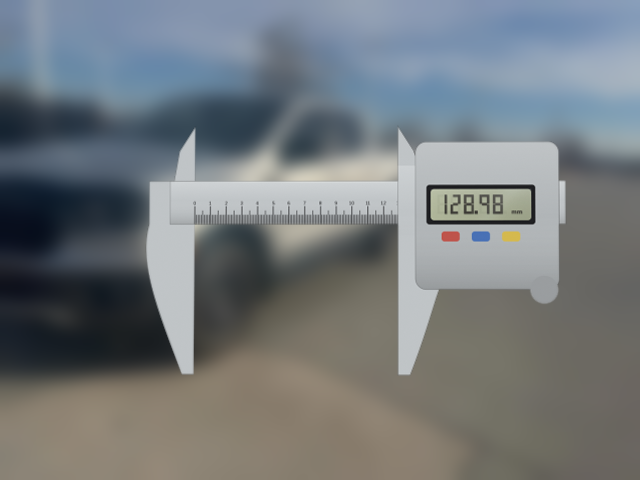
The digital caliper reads 128.98 mm
